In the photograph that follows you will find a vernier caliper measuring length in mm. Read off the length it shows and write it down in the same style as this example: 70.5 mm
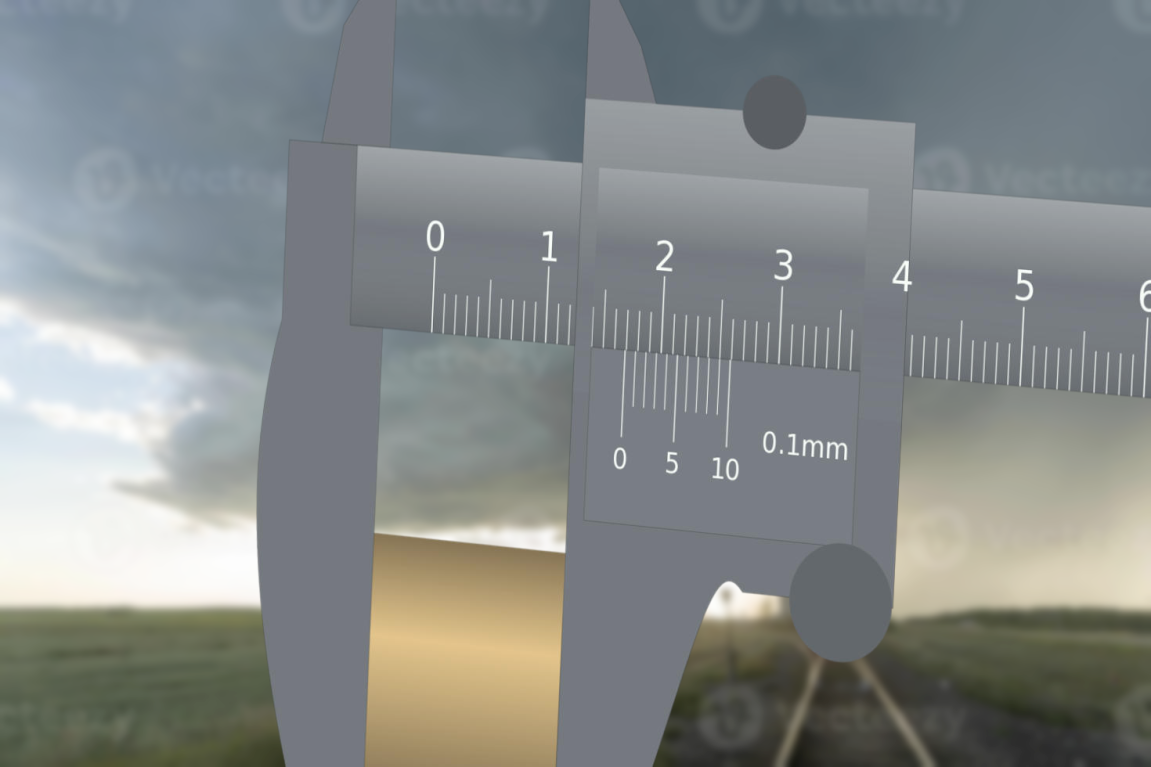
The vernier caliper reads 16.9 mm
